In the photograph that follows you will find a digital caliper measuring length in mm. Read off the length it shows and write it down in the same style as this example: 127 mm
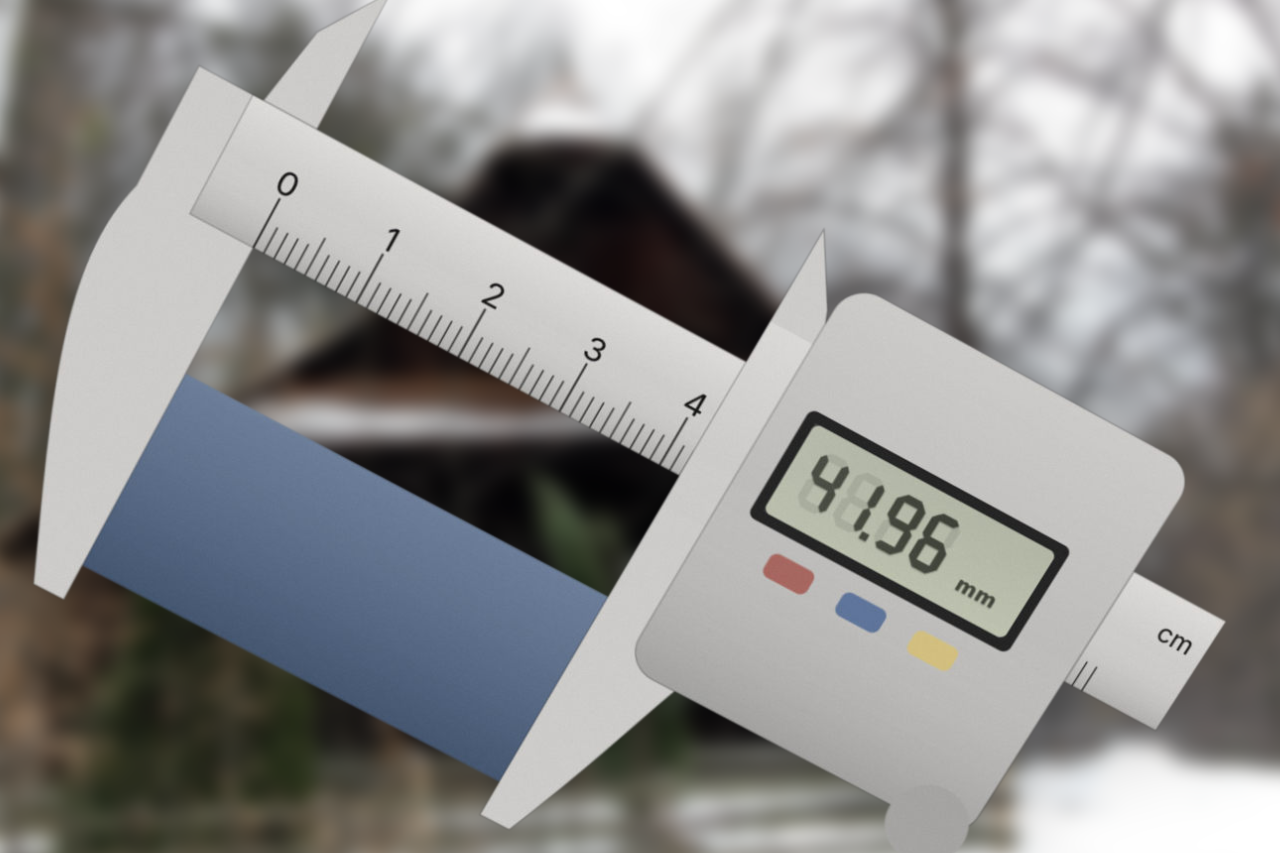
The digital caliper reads 41.96 mm
